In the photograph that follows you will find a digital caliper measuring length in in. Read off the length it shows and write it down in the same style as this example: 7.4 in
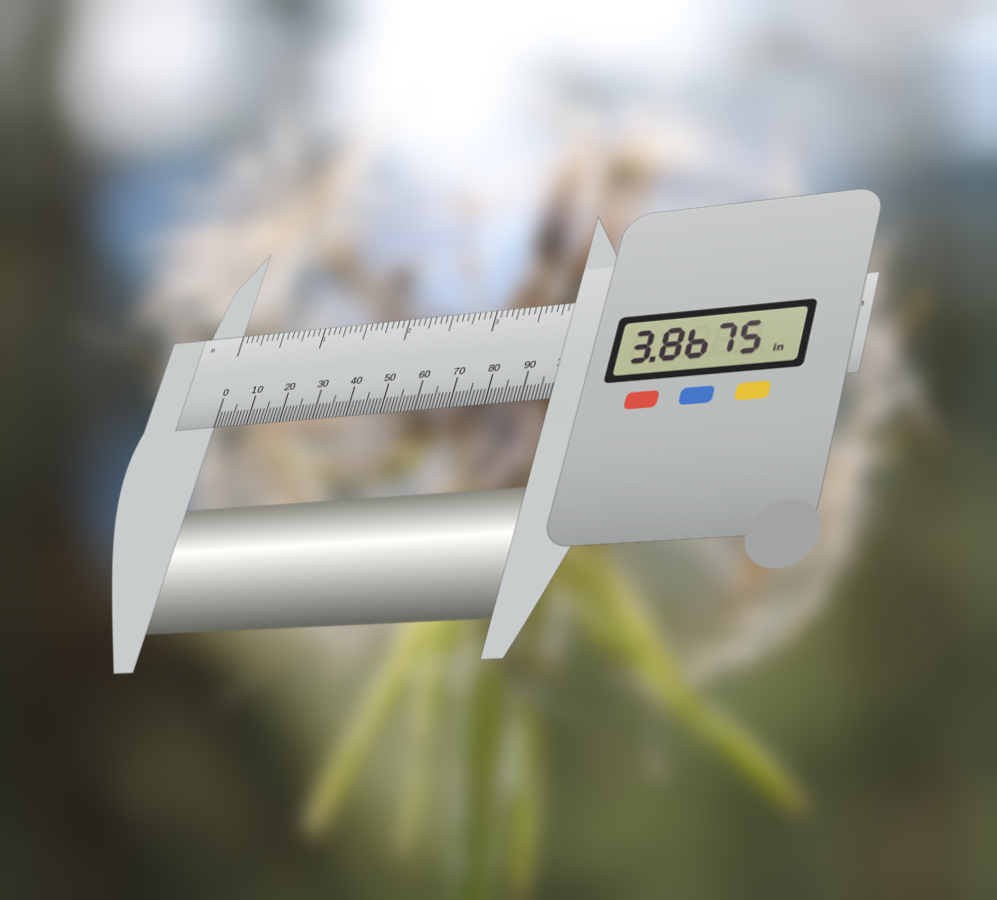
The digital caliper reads 3.8675 in
